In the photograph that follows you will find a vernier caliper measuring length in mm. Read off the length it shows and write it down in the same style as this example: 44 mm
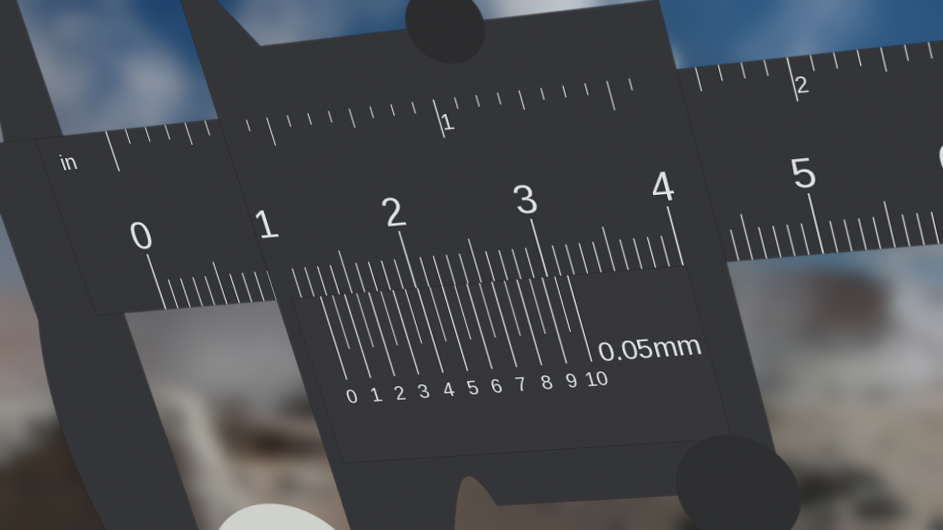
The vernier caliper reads 12.5 mm
